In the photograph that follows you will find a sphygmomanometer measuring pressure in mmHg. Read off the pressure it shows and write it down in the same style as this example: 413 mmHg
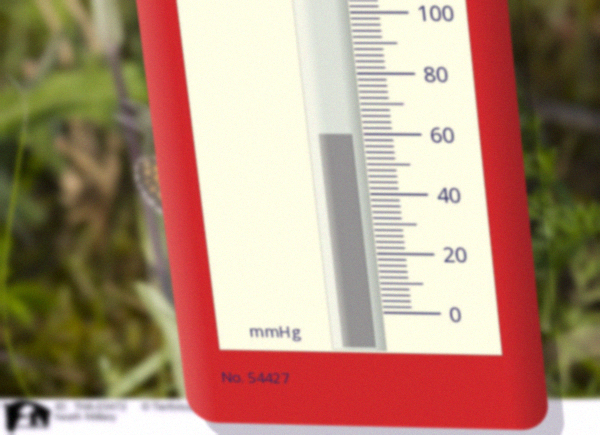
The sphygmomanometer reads 60 mmHg
